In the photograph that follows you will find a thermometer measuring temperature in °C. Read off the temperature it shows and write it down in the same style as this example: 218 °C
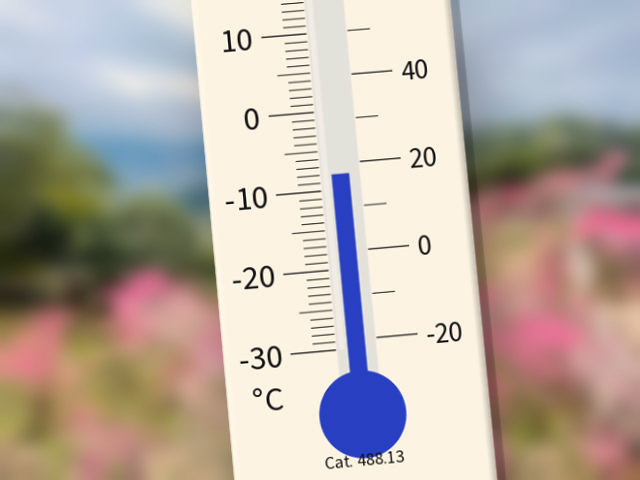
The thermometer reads -8 °C
